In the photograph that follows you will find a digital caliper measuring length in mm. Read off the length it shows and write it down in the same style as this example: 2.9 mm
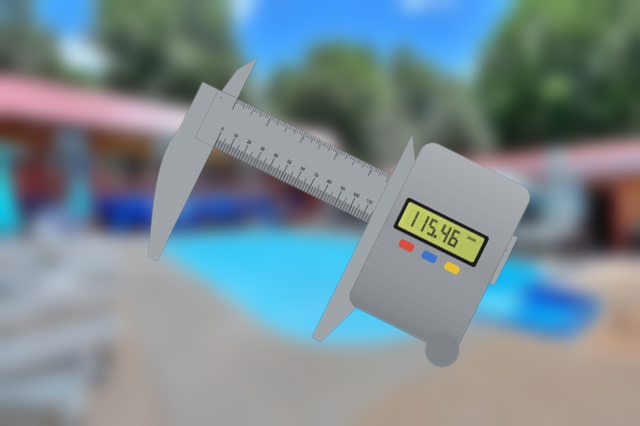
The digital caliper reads 115.46 mm
